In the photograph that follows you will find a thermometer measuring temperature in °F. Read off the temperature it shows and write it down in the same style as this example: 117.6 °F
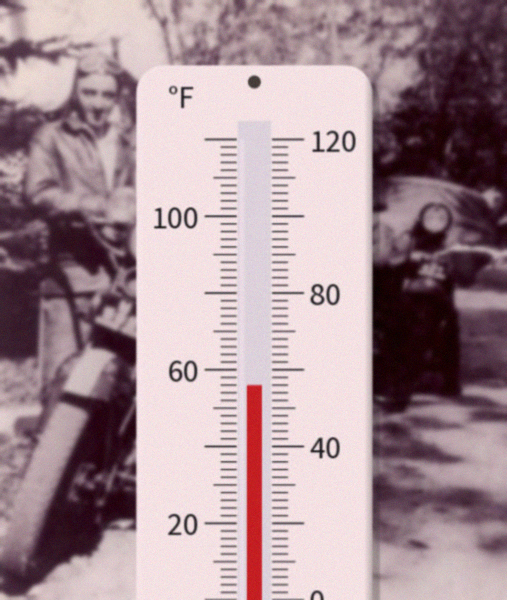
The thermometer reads 56 °F
